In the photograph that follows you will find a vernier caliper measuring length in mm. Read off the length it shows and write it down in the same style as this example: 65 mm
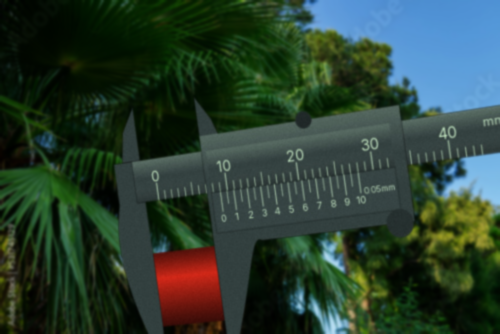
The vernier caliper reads 9.0 mm
